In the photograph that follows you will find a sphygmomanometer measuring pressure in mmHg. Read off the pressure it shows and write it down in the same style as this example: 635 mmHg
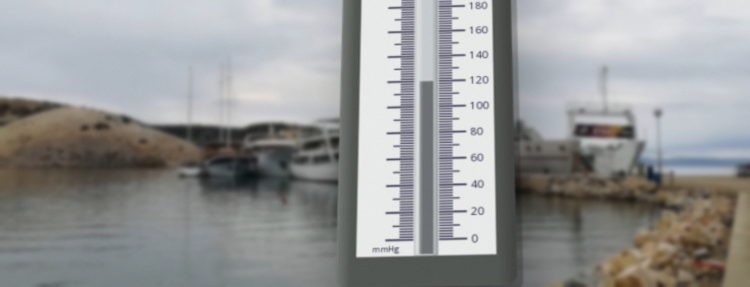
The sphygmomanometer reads 120 mmHg
